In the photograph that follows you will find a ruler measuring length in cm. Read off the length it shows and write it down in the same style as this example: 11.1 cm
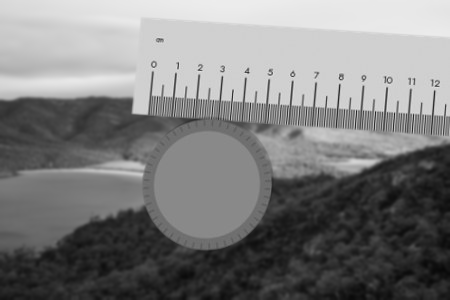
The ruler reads 5.5 cm
